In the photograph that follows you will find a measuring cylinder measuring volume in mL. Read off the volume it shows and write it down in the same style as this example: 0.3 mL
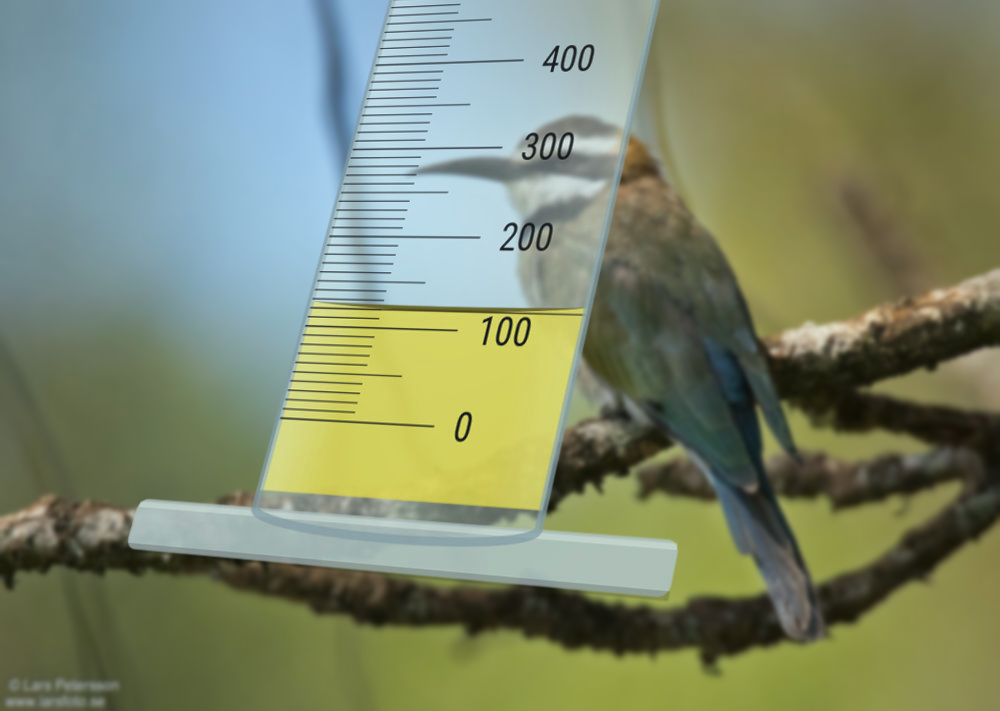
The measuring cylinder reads 120 mL
